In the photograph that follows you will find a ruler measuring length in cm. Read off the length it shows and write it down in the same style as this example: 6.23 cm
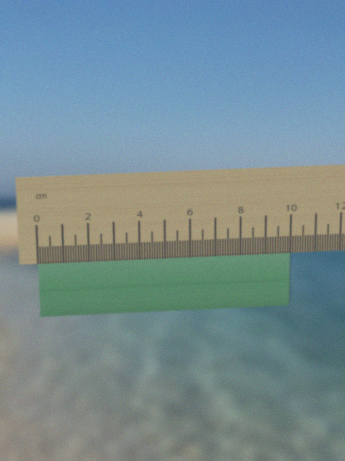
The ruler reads 10 cm
